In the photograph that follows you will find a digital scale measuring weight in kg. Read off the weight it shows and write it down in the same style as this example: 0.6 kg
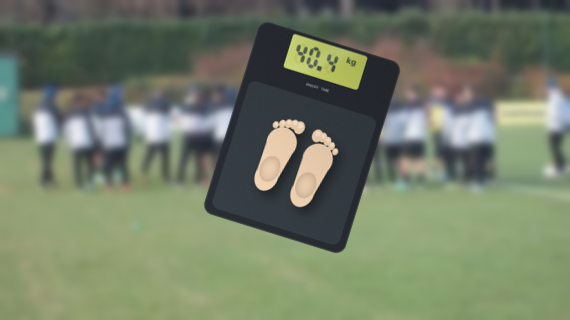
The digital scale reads 40.4 kg
